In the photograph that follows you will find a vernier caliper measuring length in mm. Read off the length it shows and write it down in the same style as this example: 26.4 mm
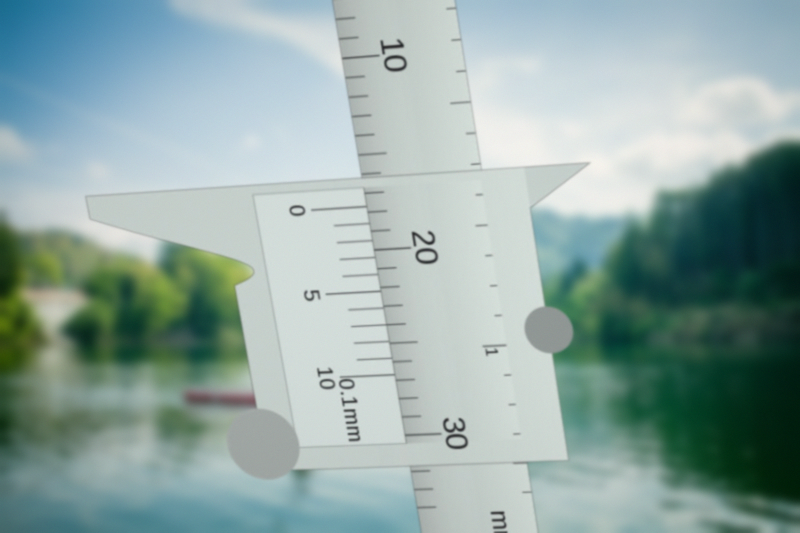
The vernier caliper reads 17.7 mm
